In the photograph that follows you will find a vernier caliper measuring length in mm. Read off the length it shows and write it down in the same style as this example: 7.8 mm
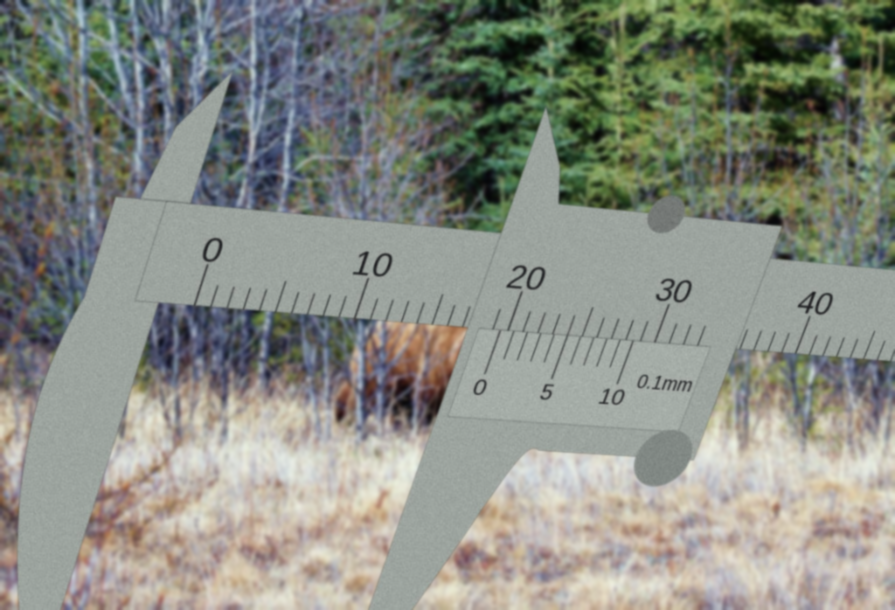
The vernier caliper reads 19.5 mm
